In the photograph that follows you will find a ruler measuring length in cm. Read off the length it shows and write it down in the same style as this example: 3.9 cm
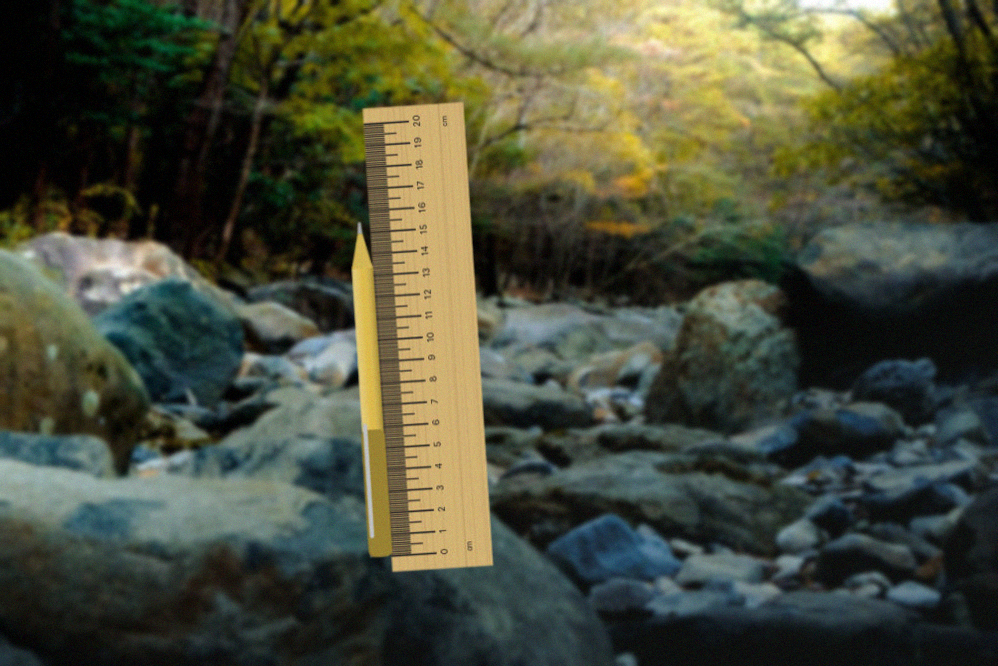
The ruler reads 15.5 cm
